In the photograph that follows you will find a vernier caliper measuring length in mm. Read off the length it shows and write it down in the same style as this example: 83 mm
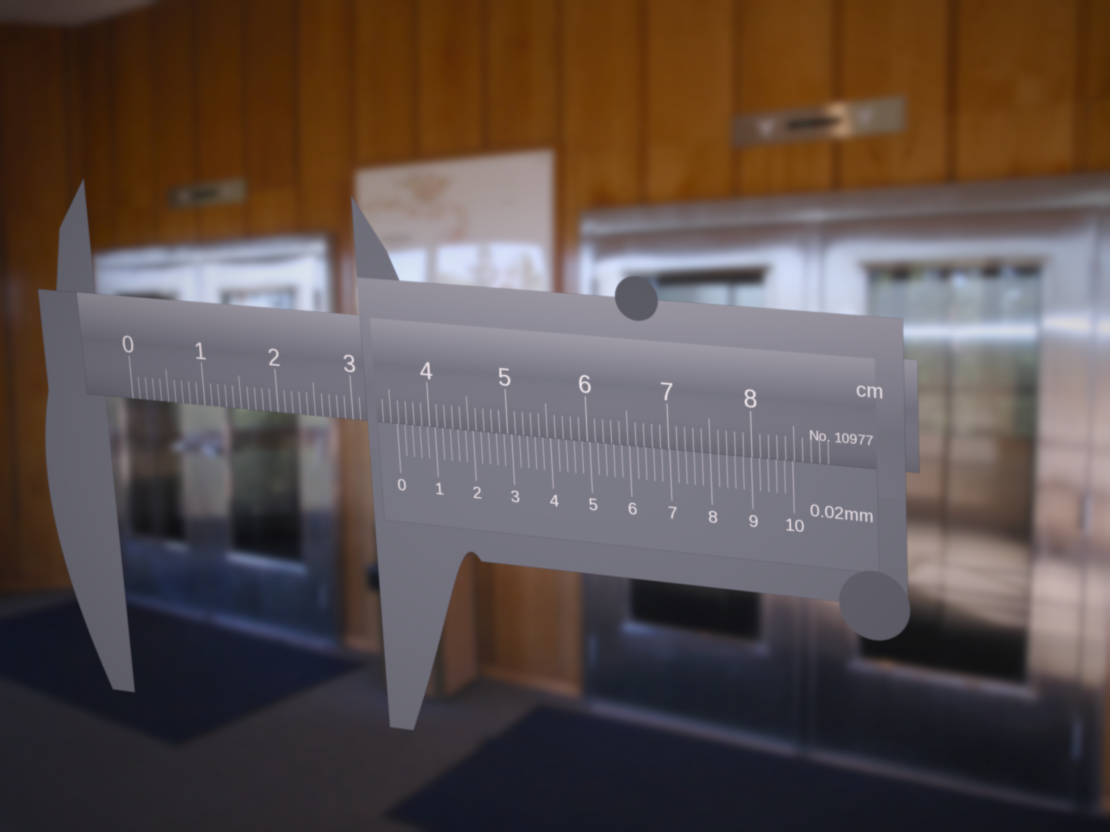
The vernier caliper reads 35.8 mm
